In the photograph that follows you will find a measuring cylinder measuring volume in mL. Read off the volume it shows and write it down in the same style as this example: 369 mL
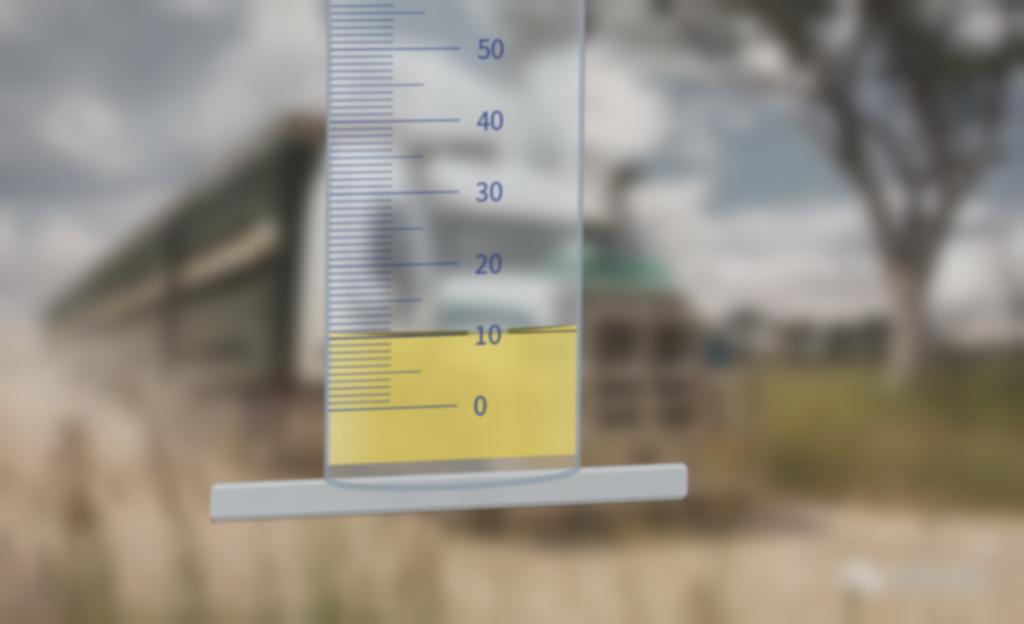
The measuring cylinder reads 10 mL
